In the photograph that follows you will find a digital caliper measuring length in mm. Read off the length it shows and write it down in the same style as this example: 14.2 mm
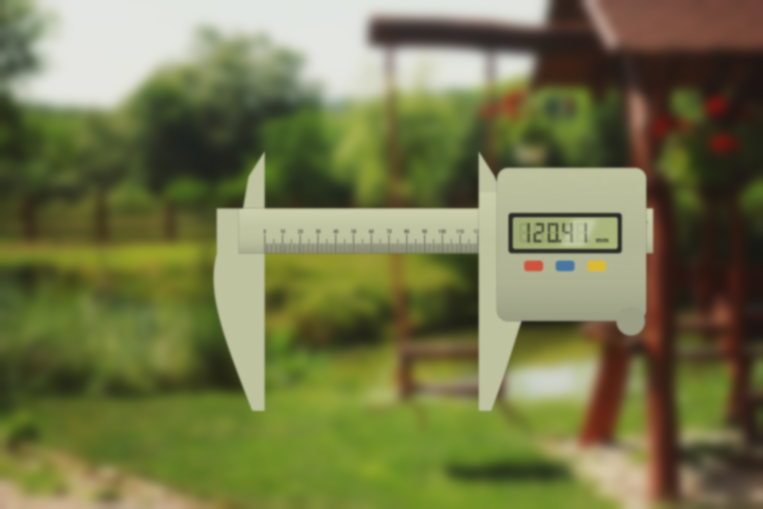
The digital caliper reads 120.41 mm
